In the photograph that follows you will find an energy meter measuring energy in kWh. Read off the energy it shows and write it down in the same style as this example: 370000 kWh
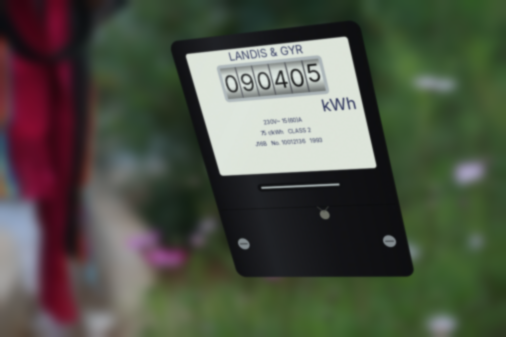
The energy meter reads 90405 kWh
